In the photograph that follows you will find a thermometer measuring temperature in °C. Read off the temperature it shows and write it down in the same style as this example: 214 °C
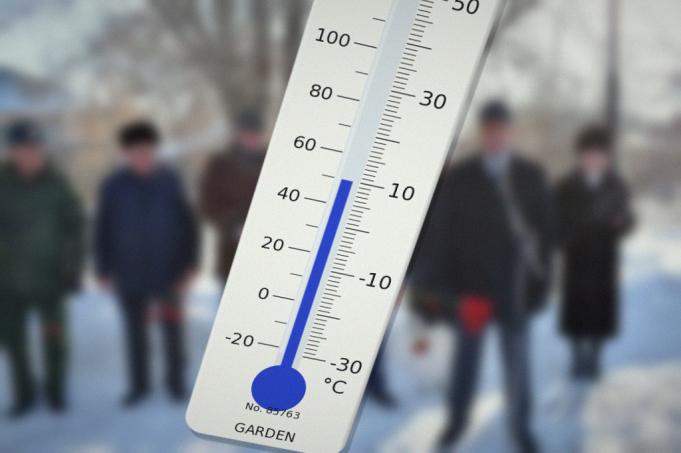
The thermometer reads 10 °C
